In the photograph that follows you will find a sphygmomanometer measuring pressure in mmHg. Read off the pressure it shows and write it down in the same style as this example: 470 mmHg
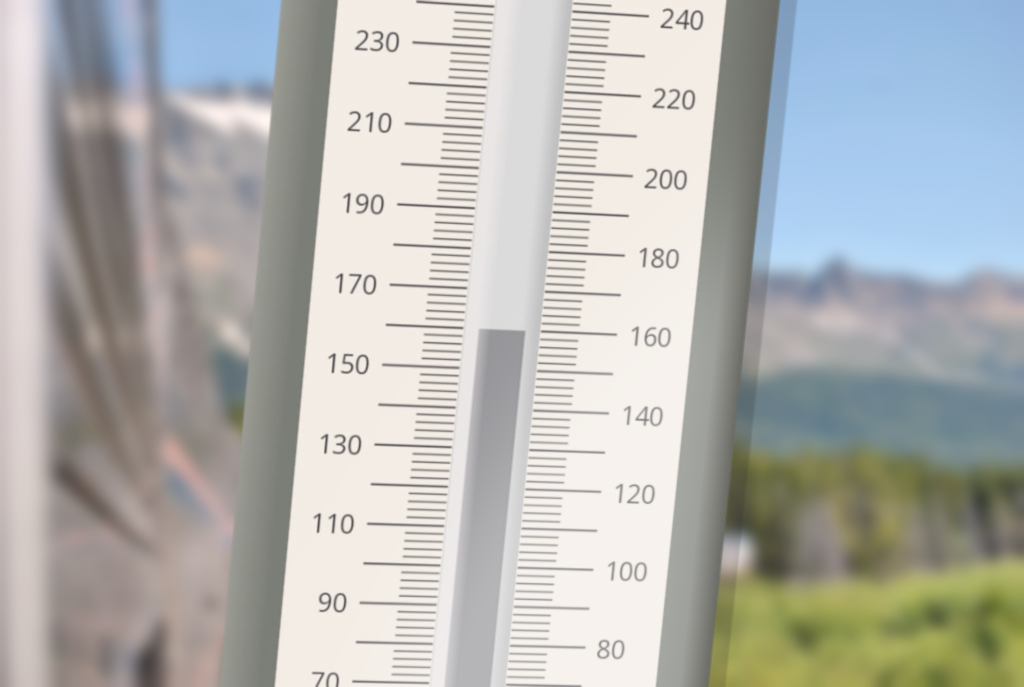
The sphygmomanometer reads 160 mmHg
